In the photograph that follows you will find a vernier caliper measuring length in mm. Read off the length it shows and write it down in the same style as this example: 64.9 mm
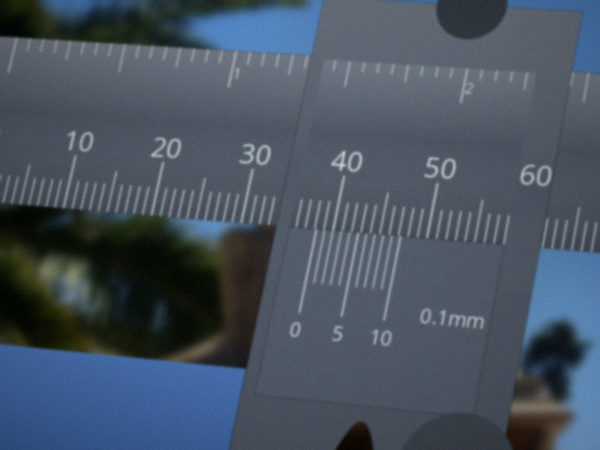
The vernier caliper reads 38.2 mm
